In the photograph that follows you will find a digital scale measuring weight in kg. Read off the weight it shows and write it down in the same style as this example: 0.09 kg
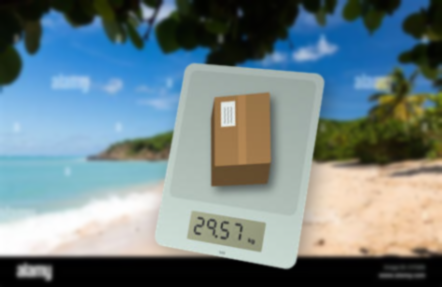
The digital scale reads 29.57 kg
